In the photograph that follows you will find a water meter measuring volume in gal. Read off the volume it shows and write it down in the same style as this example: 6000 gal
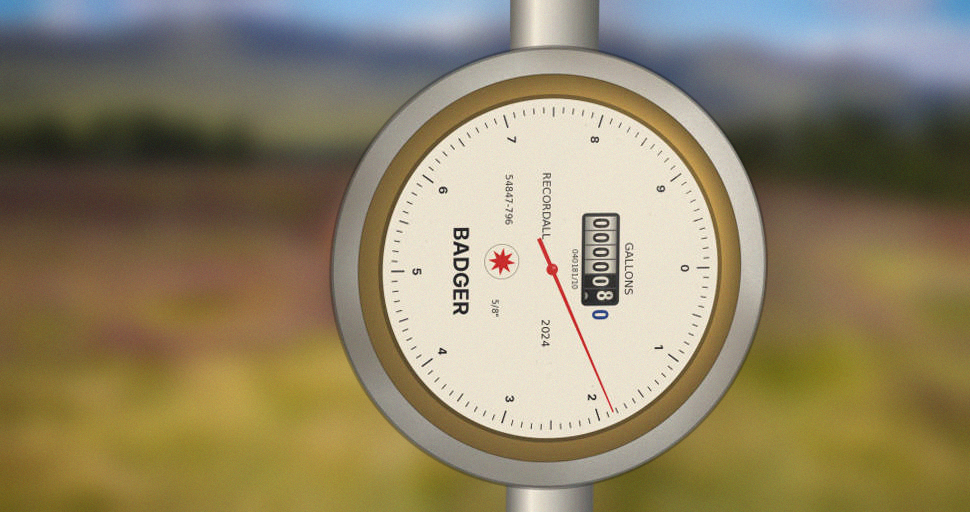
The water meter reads 81.8 gal
